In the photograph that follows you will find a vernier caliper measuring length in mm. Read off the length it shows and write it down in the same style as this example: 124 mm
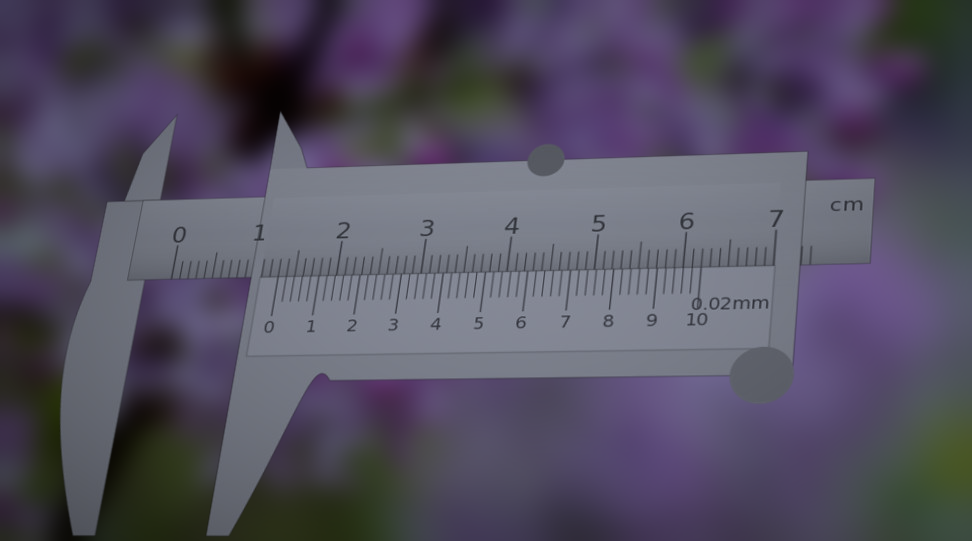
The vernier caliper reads 13.0 mm
